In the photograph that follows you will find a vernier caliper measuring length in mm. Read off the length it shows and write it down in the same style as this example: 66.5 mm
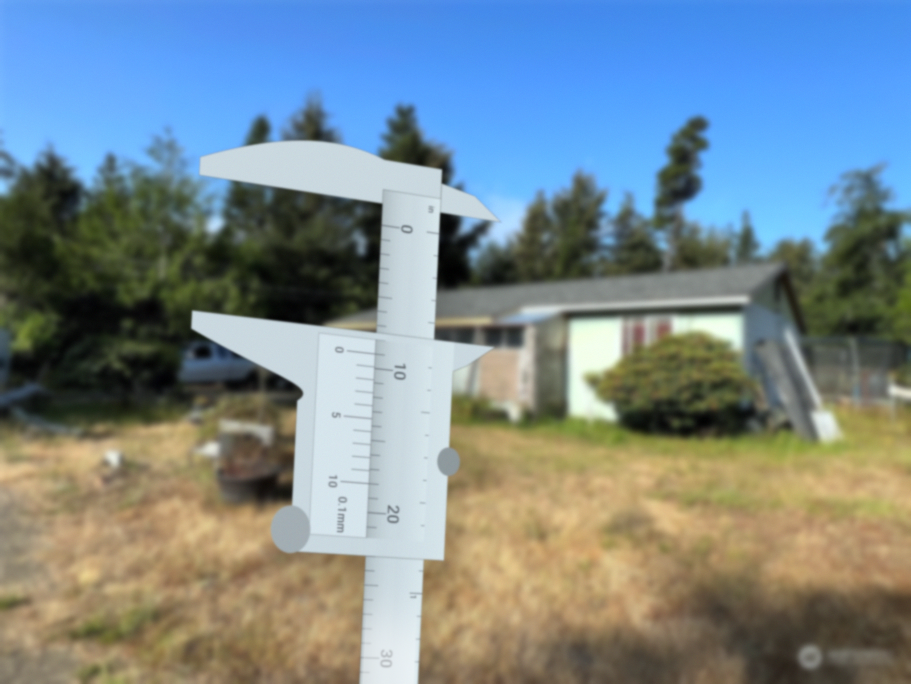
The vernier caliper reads 9.0 mm
